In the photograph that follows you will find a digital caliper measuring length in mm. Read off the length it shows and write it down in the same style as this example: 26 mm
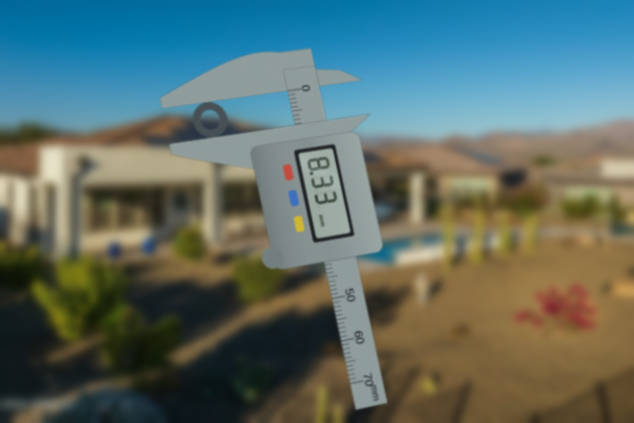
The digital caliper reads 8.33 mm
